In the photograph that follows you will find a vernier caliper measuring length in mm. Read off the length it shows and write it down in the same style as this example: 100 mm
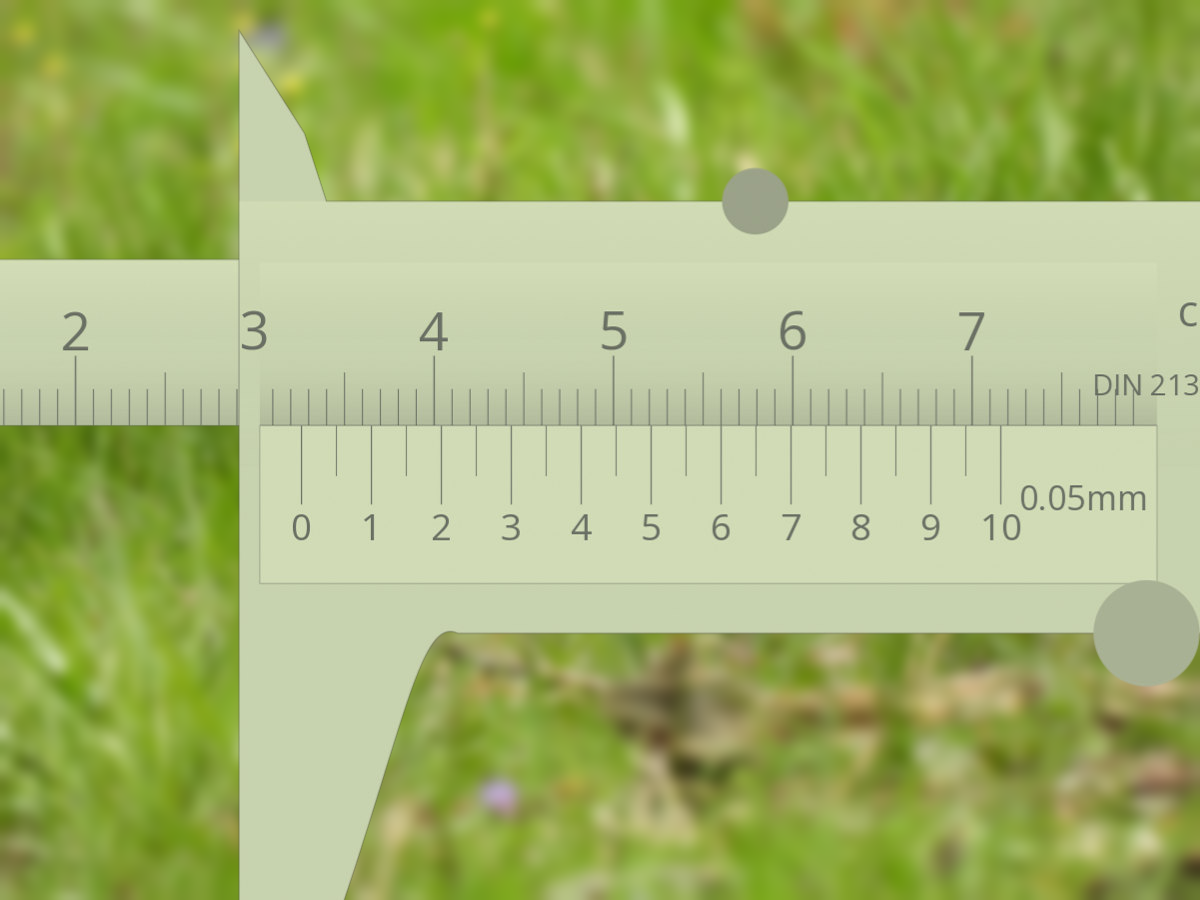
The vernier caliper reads 32.6 mm
